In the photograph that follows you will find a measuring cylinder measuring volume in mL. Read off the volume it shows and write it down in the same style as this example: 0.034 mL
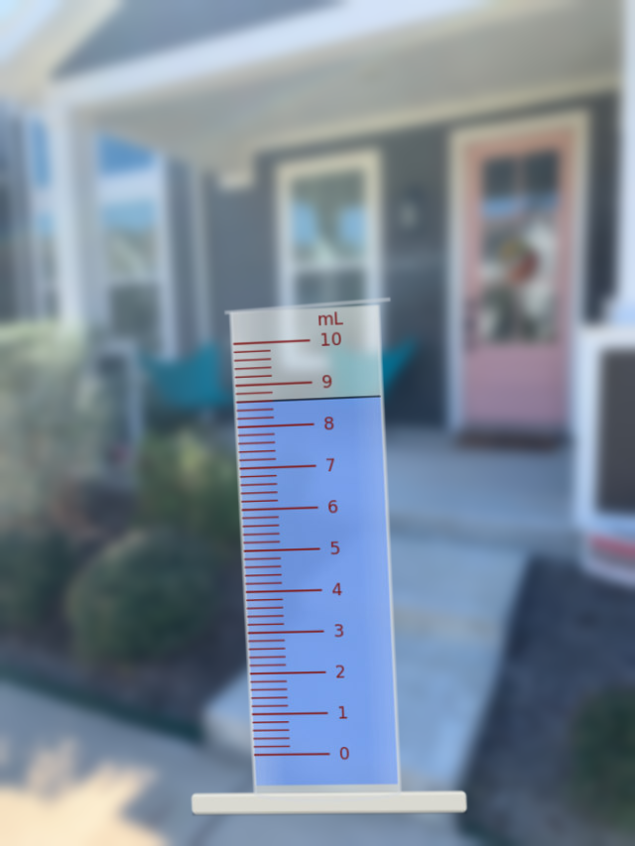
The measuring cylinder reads 8.6 mL
